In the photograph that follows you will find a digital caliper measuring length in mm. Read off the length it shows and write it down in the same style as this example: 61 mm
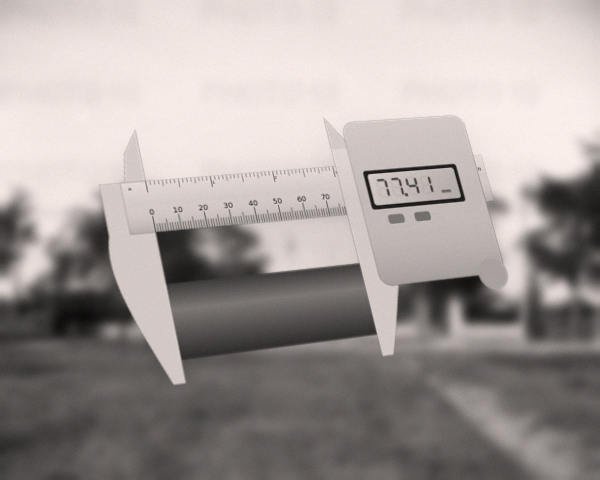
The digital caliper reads 77.41 mm
